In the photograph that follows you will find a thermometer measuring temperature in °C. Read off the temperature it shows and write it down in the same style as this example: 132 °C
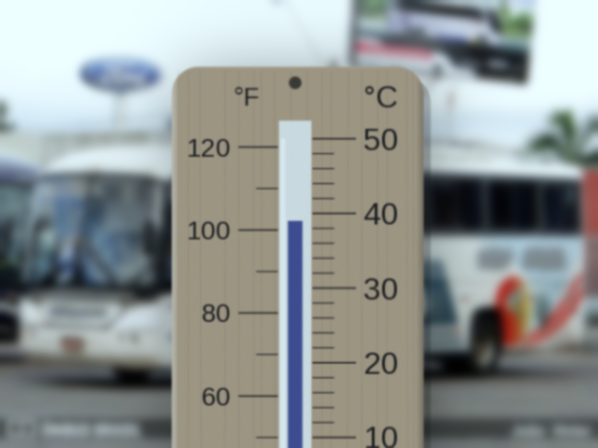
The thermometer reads 39 °C
